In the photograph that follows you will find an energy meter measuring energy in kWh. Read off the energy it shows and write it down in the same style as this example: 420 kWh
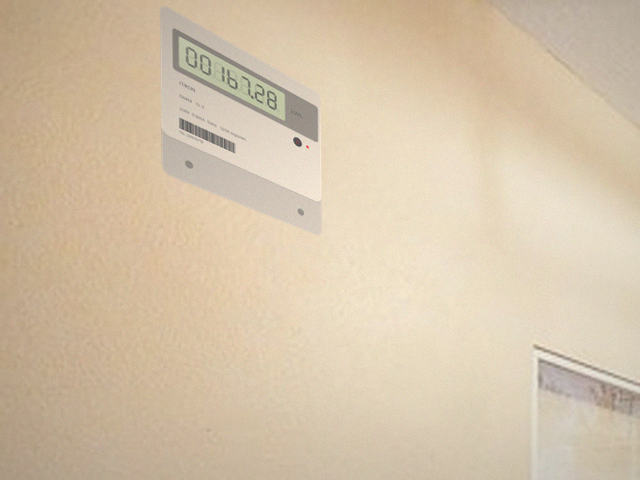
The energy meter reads 167.28 kWh
